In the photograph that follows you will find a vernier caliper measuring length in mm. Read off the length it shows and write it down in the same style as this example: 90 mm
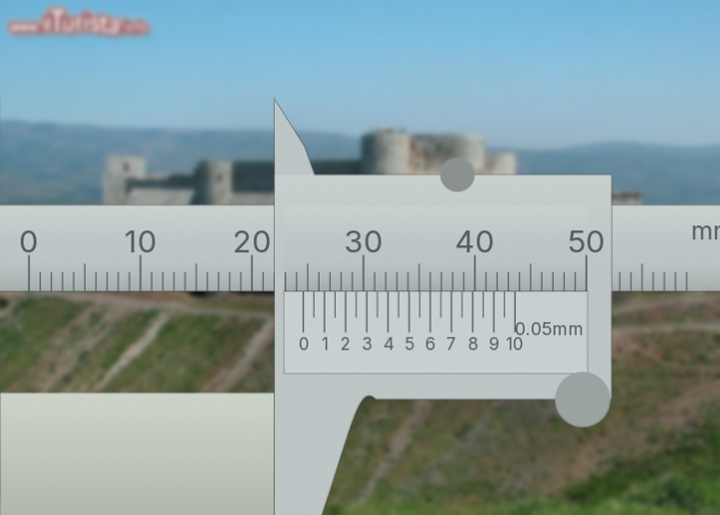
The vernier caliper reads 24.6 mm
